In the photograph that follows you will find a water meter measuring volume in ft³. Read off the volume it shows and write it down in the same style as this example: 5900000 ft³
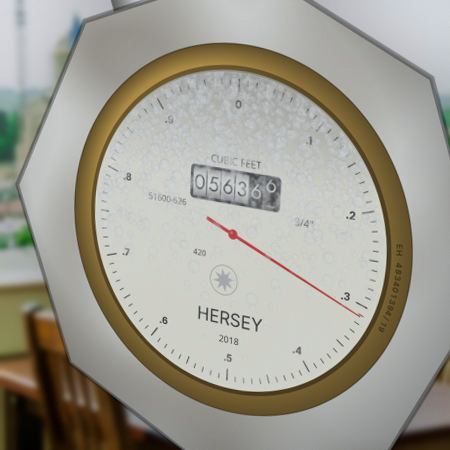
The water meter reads 56366.31 ft³
